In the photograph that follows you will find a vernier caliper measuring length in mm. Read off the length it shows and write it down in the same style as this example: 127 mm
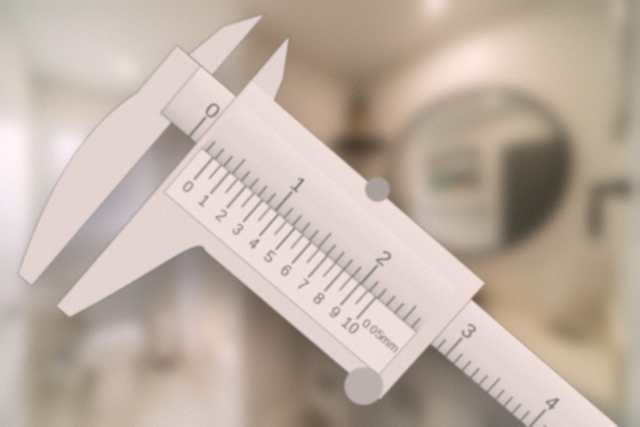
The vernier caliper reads 2.8 mm
